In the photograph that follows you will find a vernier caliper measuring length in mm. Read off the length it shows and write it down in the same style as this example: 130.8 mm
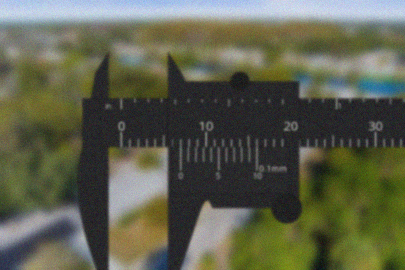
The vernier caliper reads 7.0 mm
